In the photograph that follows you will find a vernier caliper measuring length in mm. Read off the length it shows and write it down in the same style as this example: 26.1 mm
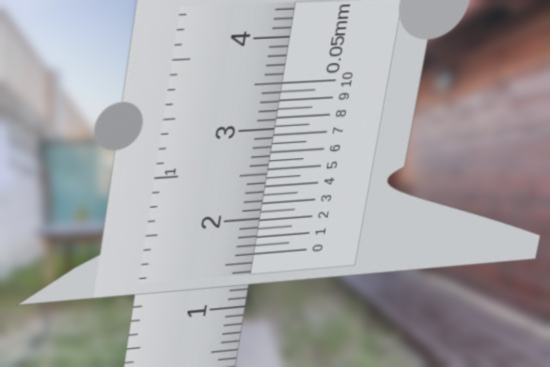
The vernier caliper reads 16.0 mm
